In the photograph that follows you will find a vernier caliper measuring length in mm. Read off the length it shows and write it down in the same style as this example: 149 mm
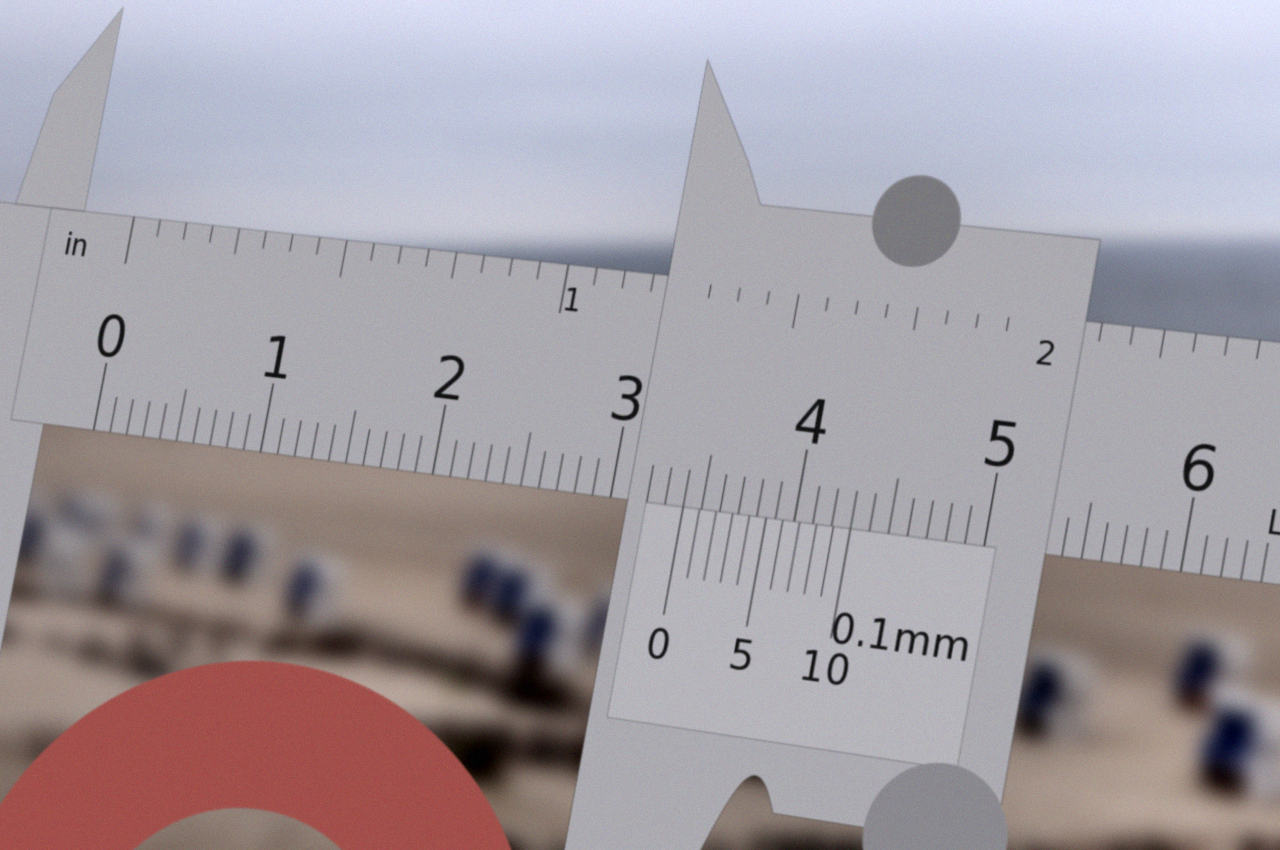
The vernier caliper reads 34.0 mm
